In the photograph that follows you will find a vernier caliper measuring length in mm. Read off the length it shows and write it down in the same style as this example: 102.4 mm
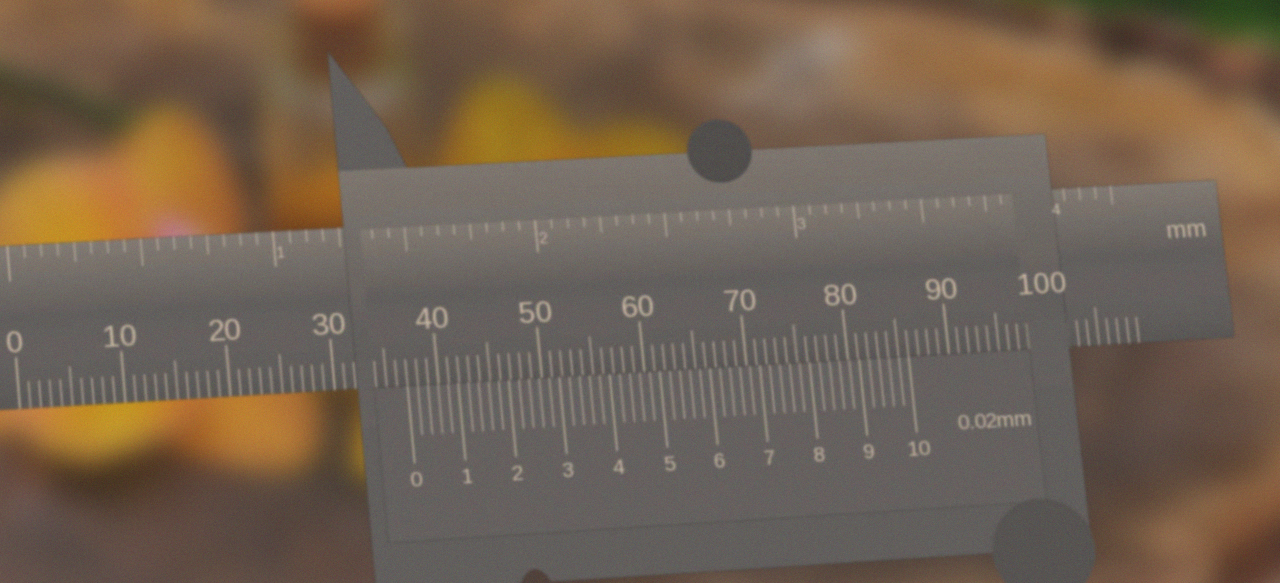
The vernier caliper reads 37.0 mm
